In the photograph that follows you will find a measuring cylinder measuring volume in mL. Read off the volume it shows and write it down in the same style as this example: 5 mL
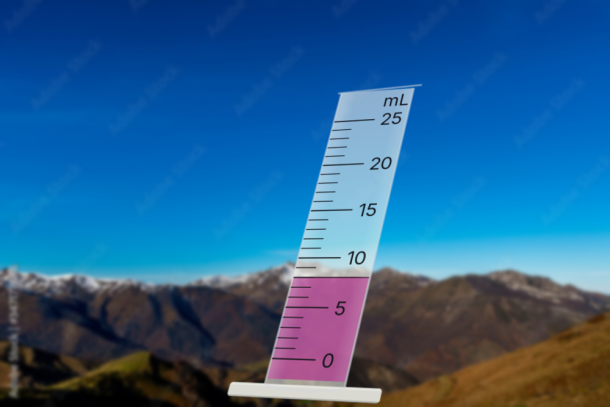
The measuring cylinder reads 8 mL
